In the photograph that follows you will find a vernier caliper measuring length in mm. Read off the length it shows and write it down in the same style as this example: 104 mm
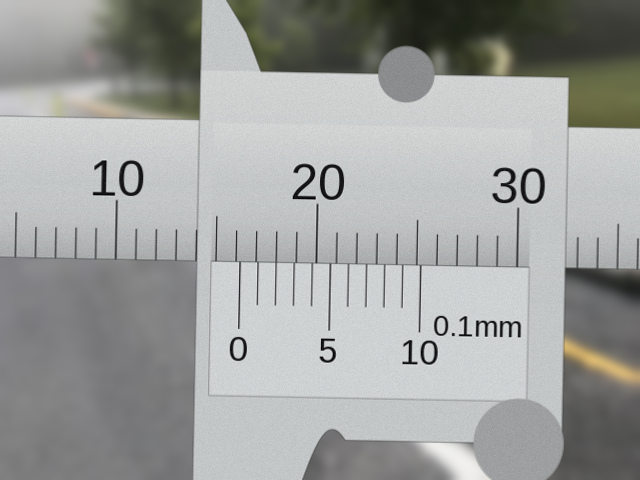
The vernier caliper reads 16.2 mm
